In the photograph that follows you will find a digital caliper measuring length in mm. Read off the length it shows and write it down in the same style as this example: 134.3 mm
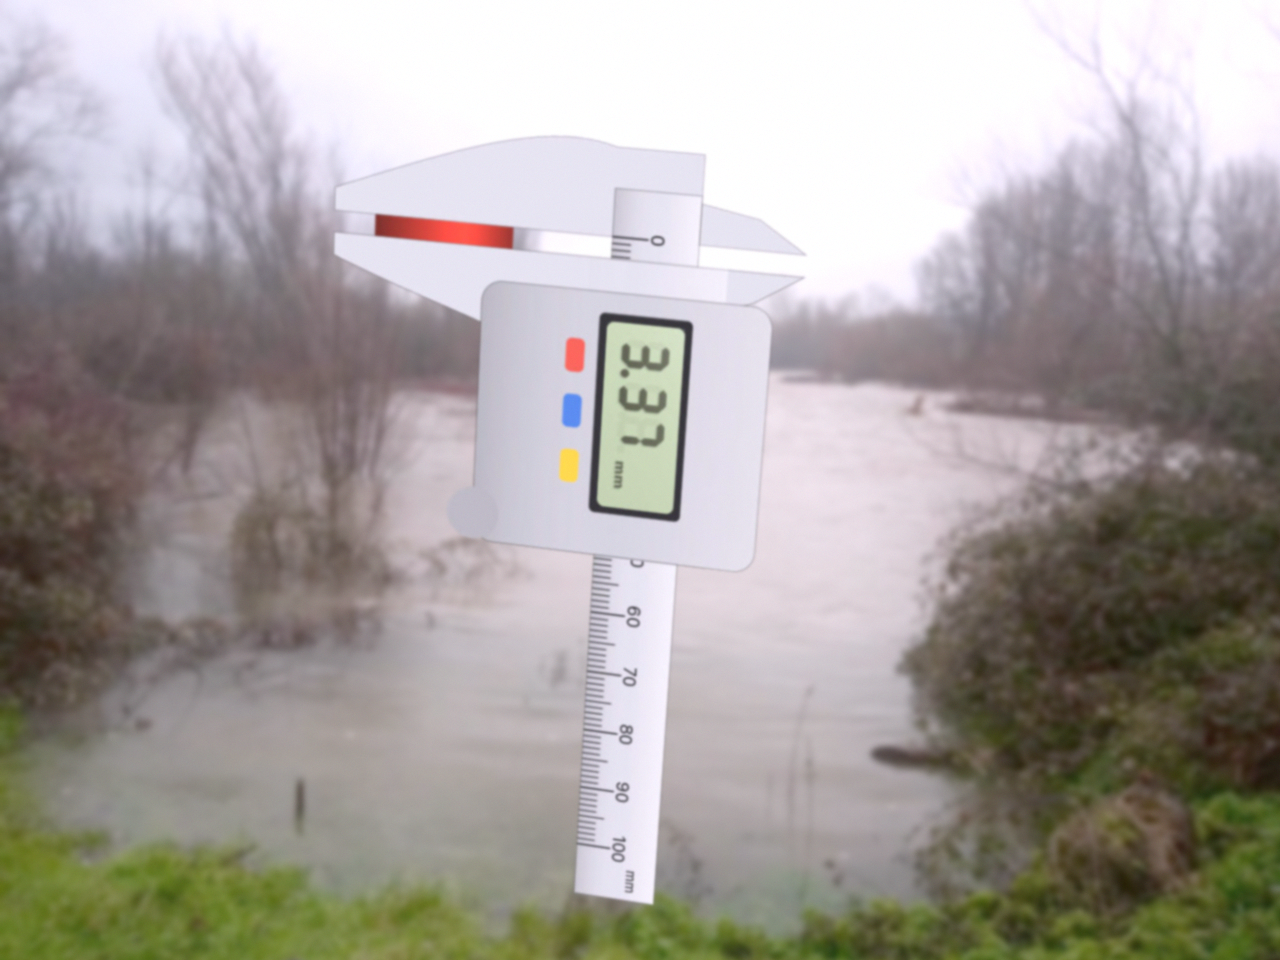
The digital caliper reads 3.37 mm
